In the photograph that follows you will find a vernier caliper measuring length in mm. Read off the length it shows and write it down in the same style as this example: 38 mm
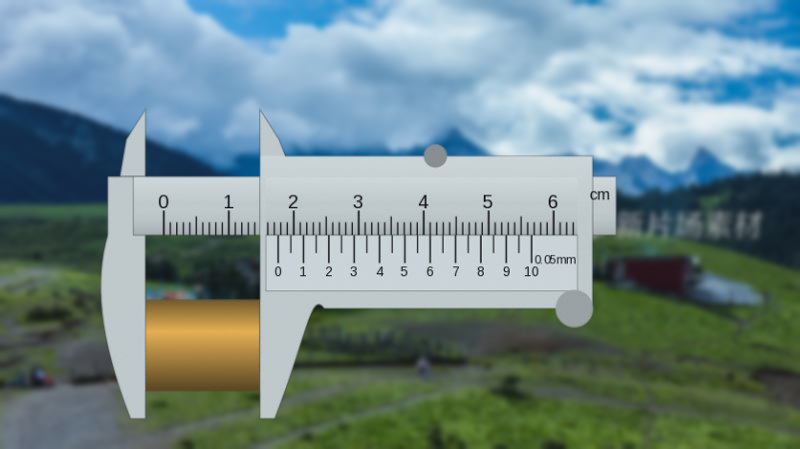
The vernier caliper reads 17.6 mm
